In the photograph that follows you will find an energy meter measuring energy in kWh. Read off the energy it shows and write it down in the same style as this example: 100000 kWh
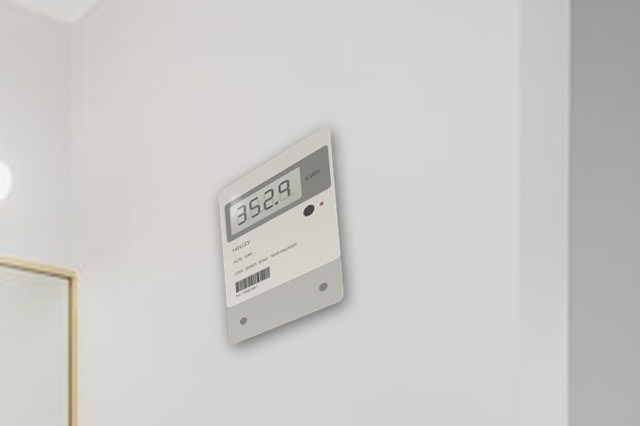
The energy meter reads 352.9 kWh
